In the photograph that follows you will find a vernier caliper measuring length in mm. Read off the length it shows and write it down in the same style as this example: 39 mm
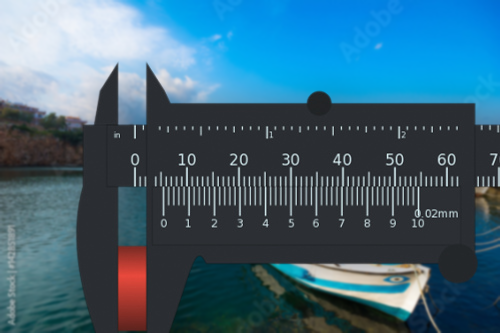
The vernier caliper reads 5.5 mm
